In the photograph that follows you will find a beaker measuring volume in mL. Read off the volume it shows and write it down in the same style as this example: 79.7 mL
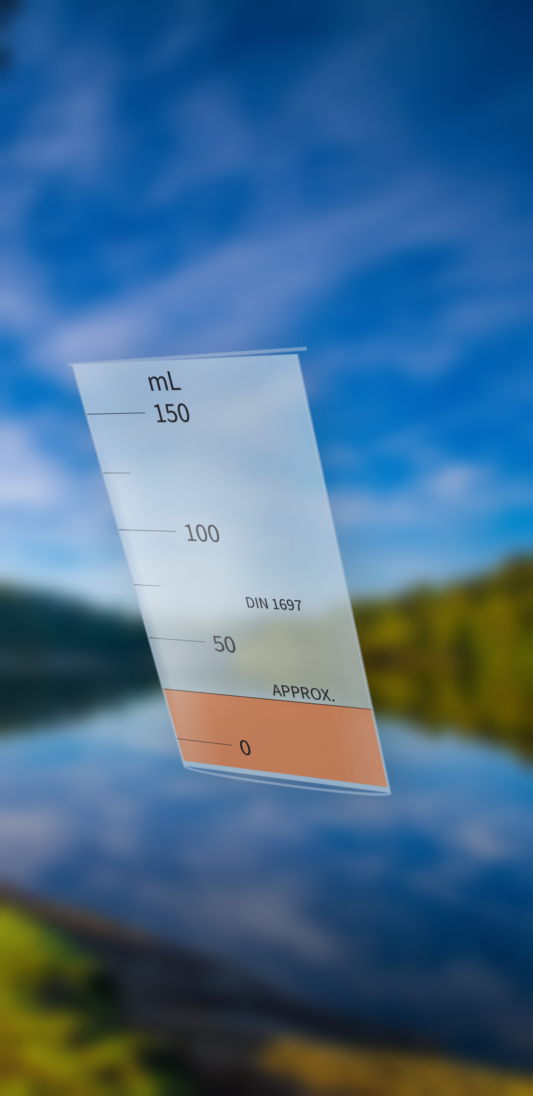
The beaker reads 25 mL
